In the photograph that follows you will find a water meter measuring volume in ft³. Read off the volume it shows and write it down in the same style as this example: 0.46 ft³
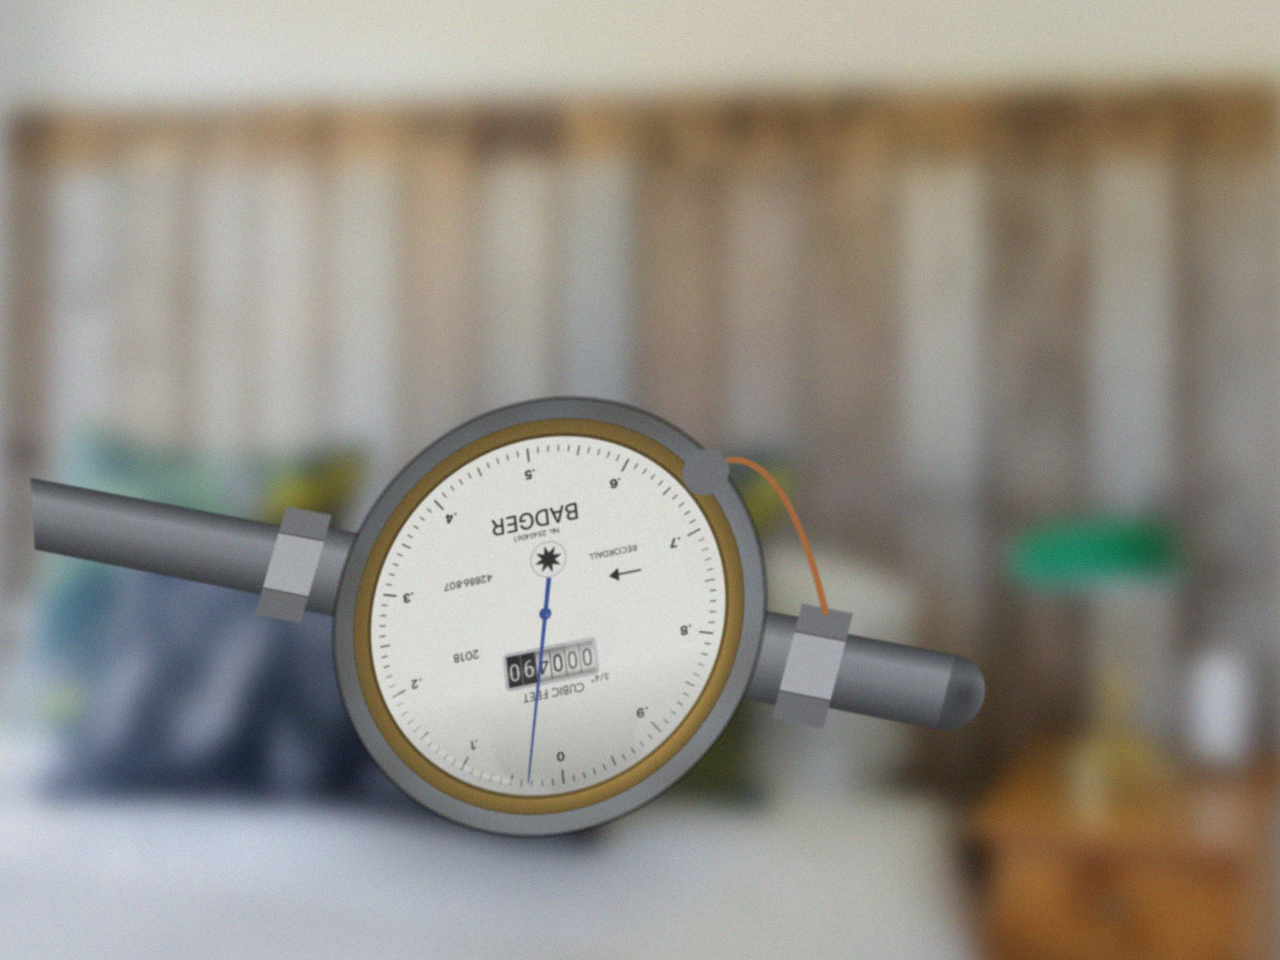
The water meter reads 490.03 ft³
